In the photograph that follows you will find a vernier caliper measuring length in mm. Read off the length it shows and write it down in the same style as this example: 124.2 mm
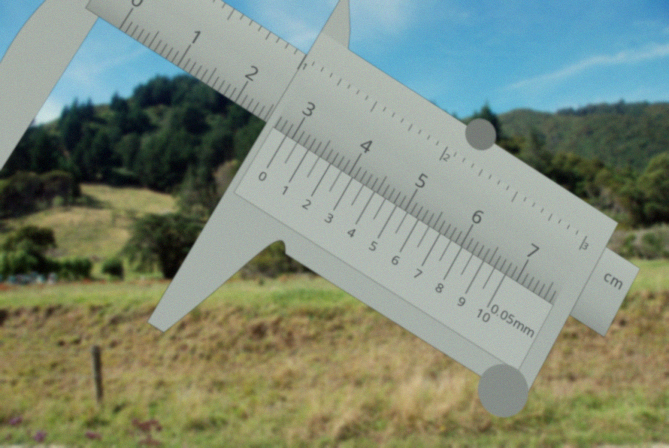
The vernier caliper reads 29.0 mm
